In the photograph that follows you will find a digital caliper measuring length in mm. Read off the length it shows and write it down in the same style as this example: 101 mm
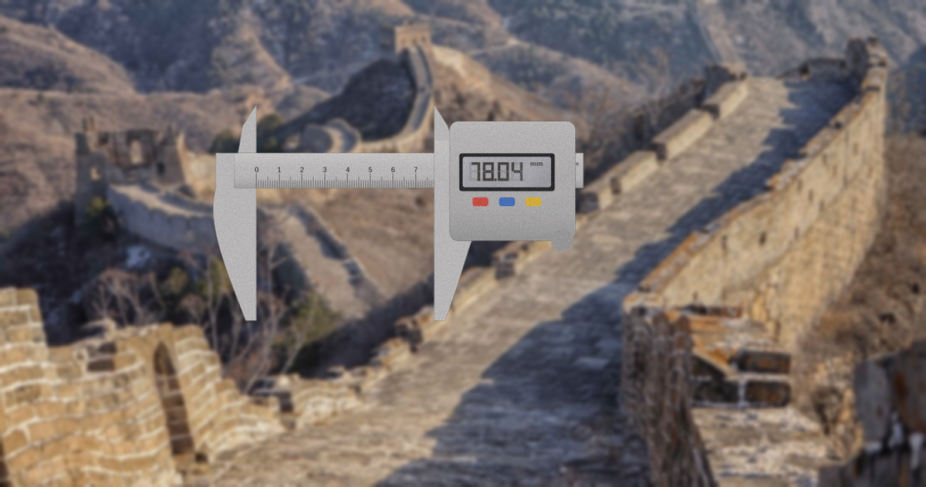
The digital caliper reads 78.04 mm
